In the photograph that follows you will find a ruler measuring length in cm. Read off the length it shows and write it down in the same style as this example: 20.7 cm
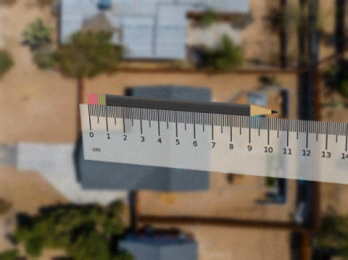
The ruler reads 10.5 cm
